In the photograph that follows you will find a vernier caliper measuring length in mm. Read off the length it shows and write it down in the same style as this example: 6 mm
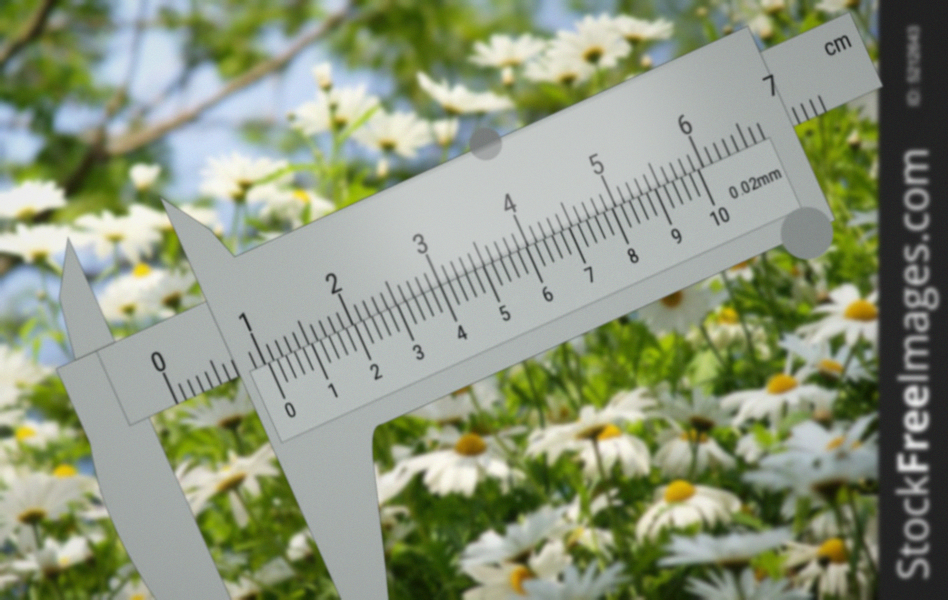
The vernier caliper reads 10.4 mm
